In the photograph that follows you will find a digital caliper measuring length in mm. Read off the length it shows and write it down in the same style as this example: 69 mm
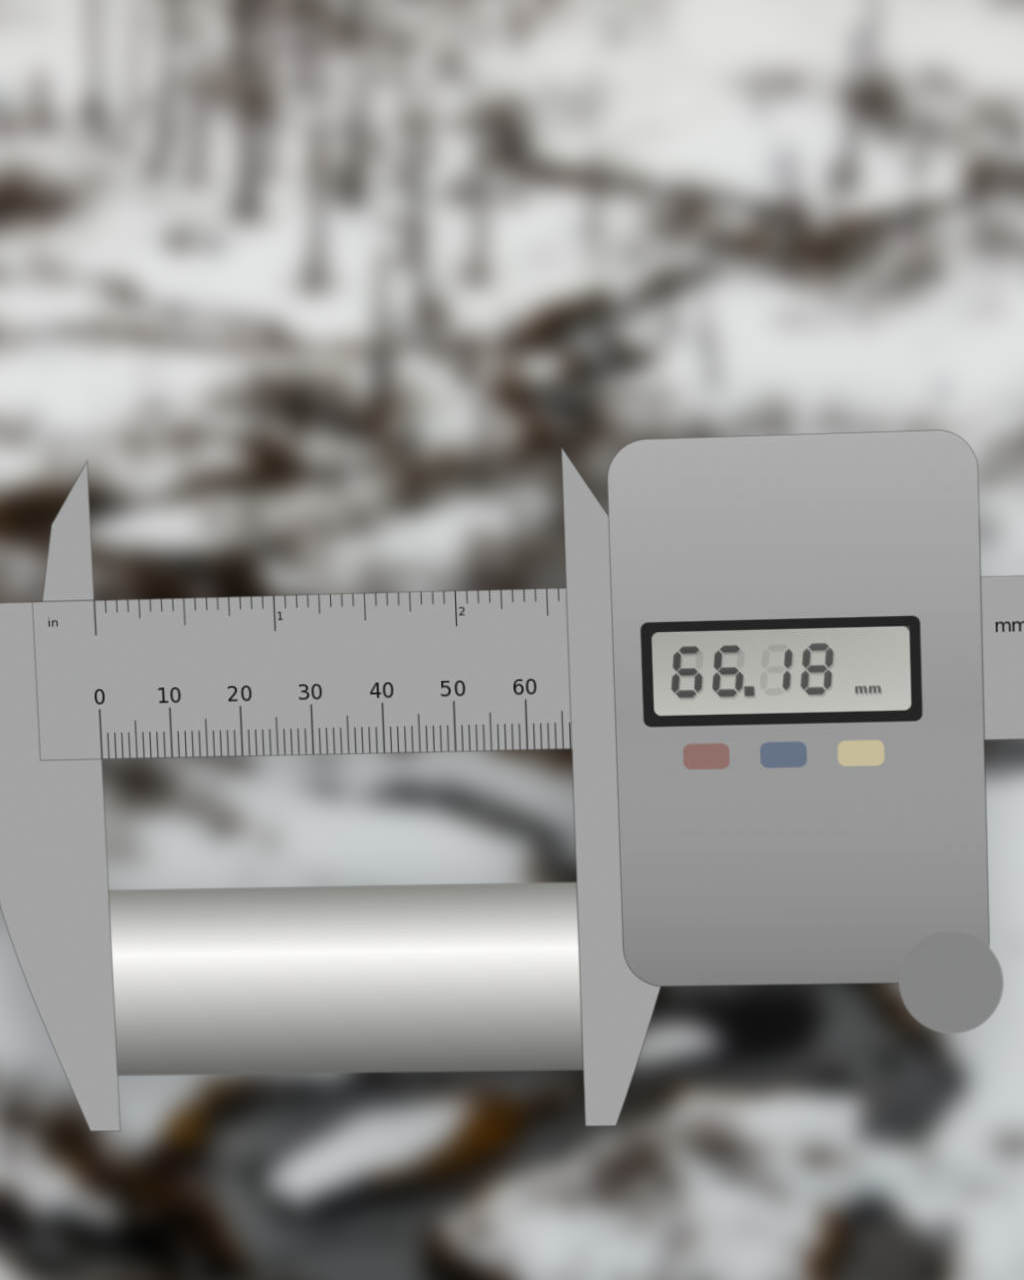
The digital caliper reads 66.18 mm
